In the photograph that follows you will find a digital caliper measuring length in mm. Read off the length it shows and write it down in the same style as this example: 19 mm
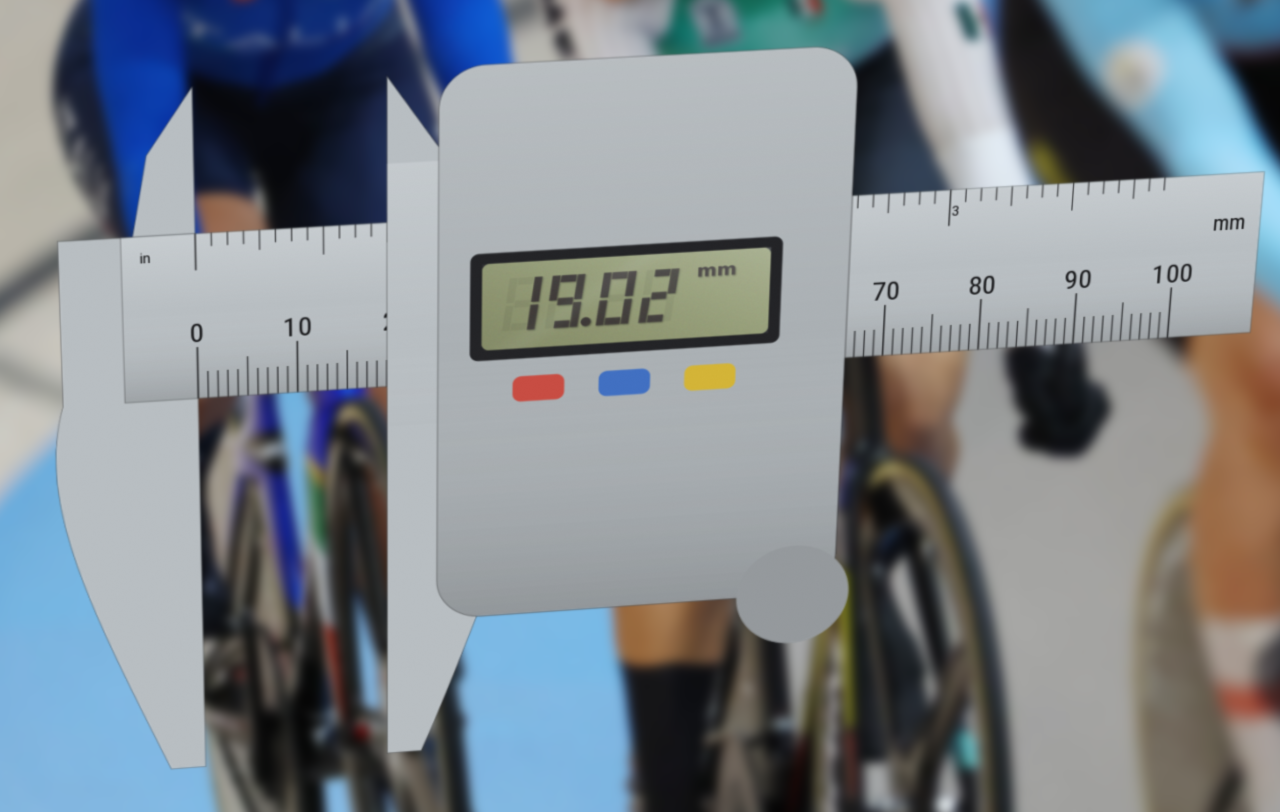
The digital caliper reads 19.02 mm
